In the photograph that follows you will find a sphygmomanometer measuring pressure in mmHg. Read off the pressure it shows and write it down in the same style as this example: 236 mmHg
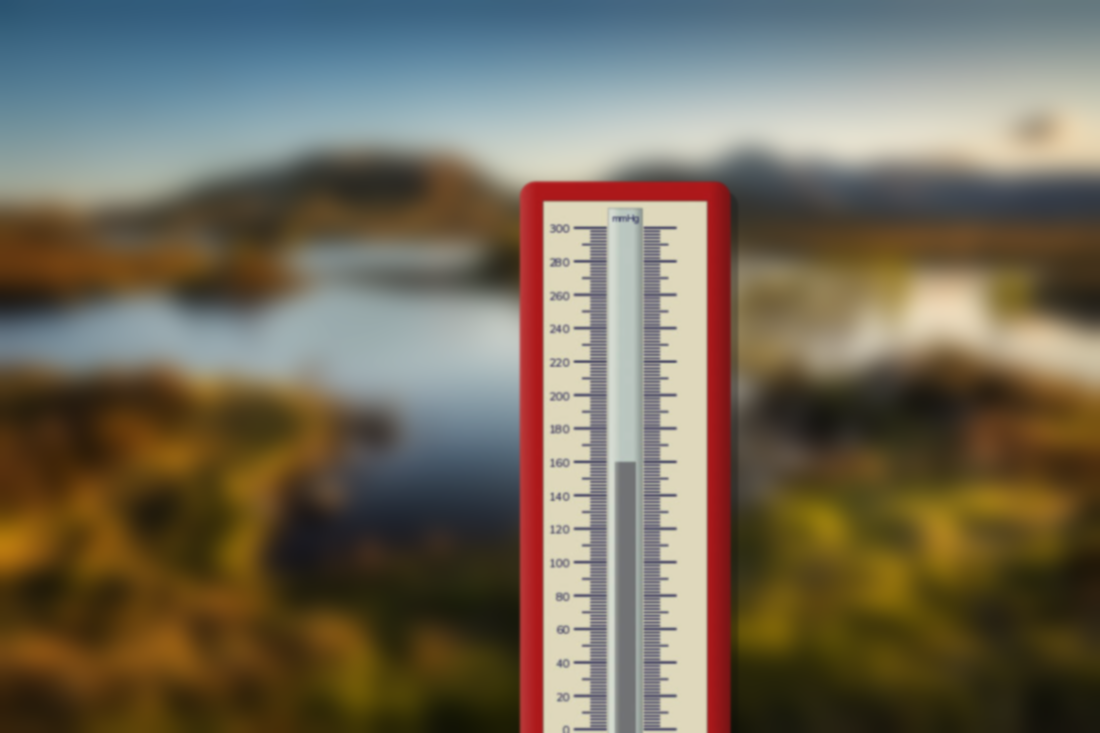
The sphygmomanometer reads 160 mmHg
